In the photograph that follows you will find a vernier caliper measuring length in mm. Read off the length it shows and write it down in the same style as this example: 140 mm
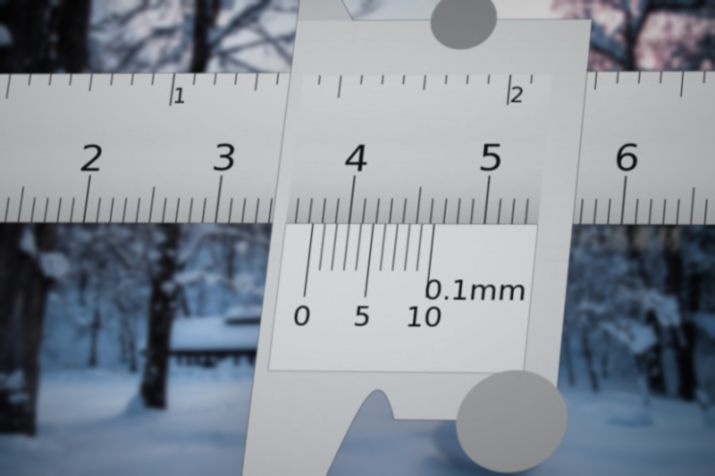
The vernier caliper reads 37.3 mm
